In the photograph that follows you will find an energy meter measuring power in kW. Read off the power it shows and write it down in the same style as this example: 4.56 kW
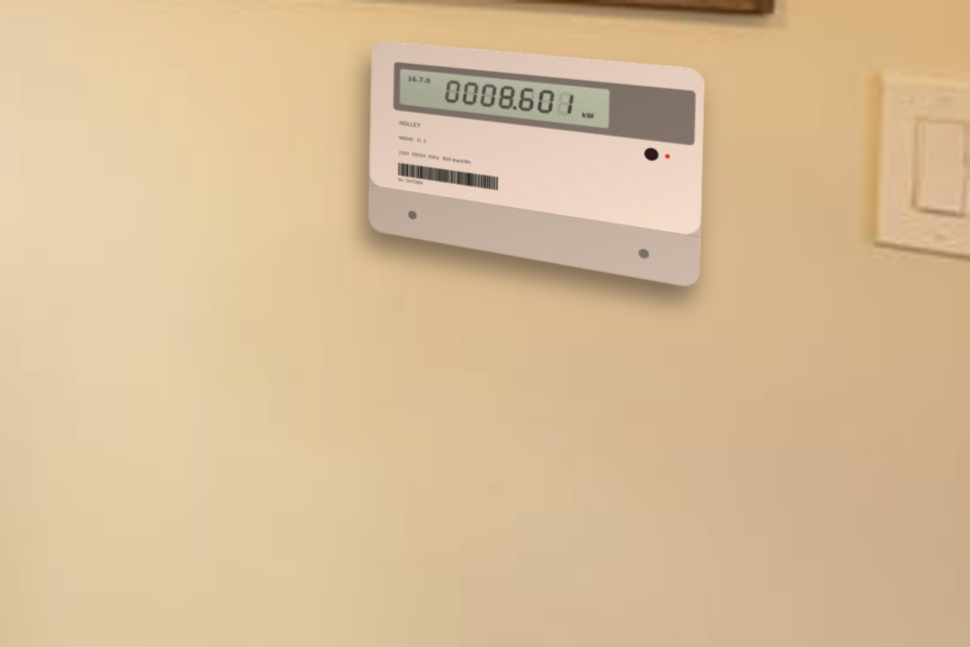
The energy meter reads 8.601 kW
